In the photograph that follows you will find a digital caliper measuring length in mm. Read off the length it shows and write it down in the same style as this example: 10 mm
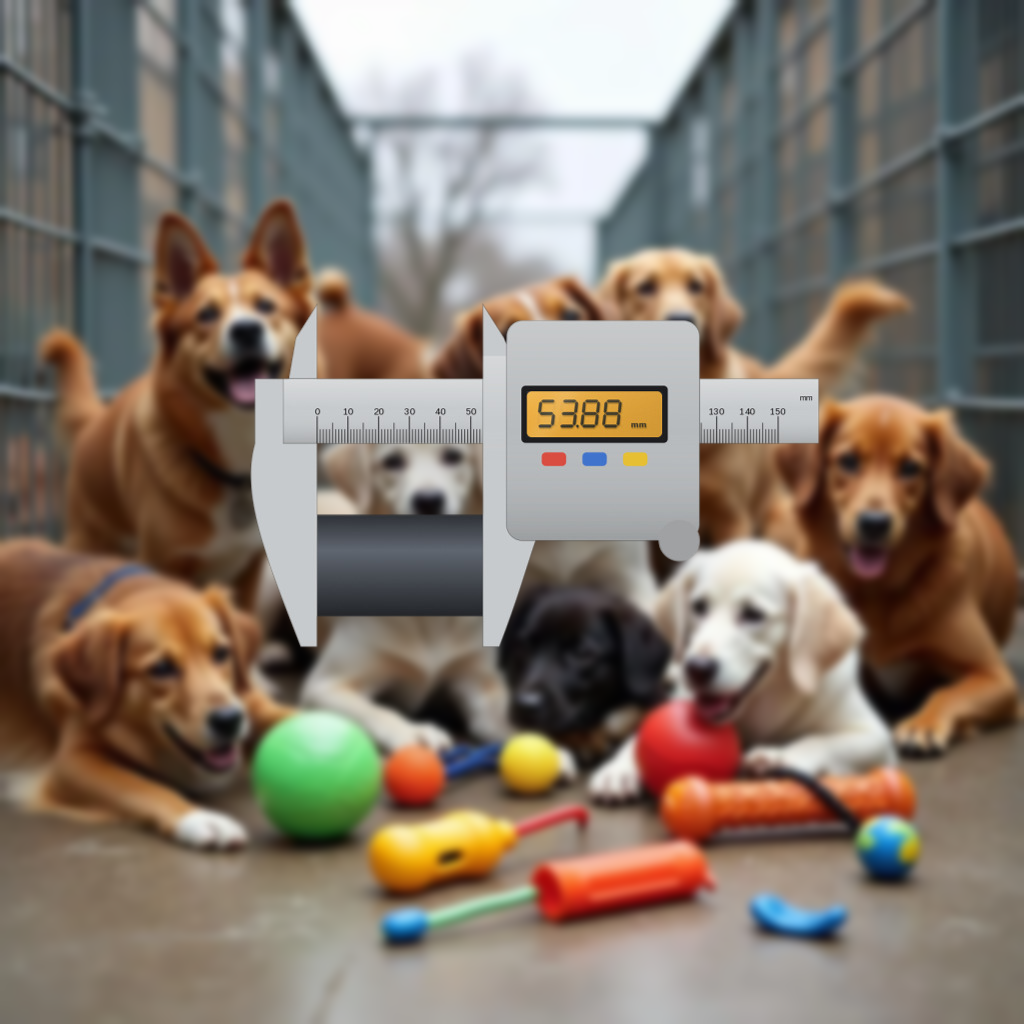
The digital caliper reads 53.88 mm
